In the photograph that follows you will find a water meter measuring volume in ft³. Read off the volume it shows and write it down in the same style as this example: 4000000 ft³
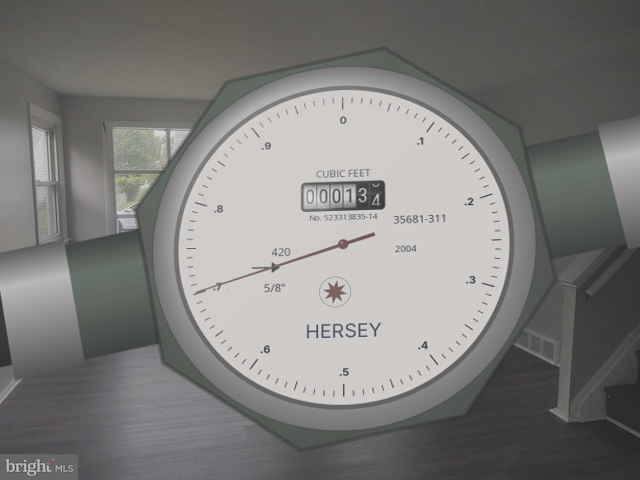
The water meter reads 133.70 ft³
